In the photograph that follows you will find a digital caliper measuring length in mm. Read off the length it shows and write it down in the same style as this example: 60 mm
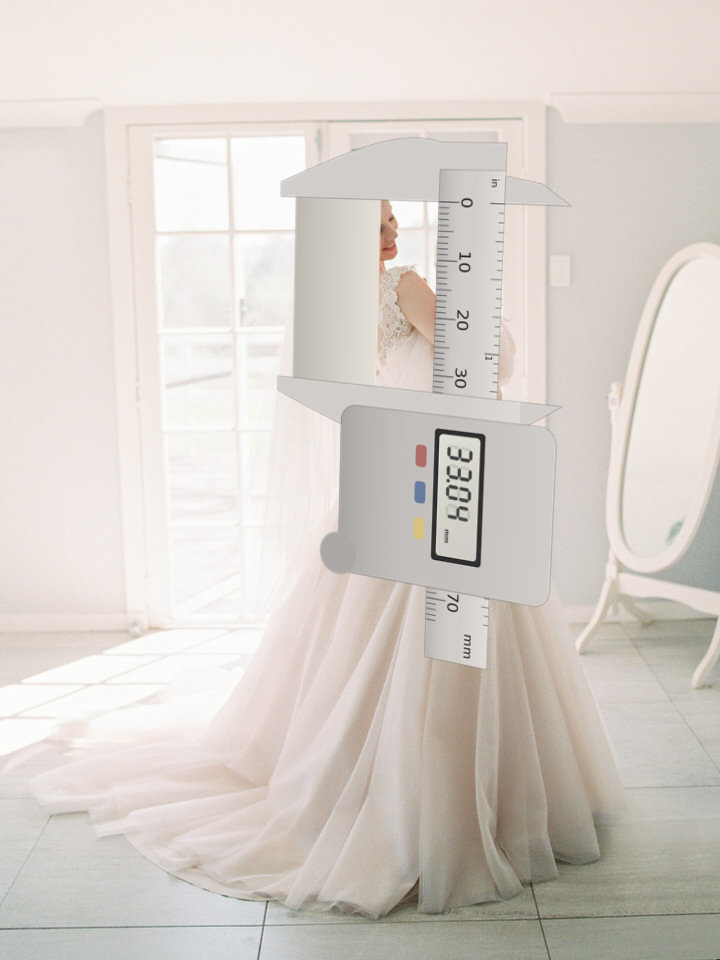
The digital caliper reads 33.04 mm
